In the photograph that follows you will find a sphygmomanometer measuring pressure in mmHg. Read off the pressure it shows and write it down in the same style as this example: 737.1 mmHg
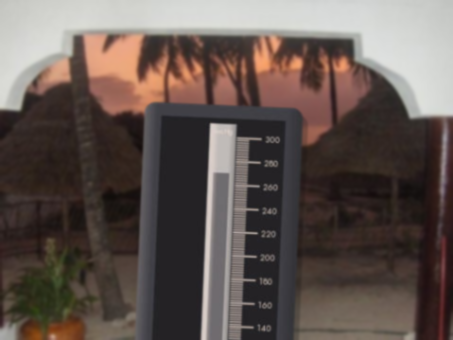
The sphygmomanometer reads 270 mmHg
